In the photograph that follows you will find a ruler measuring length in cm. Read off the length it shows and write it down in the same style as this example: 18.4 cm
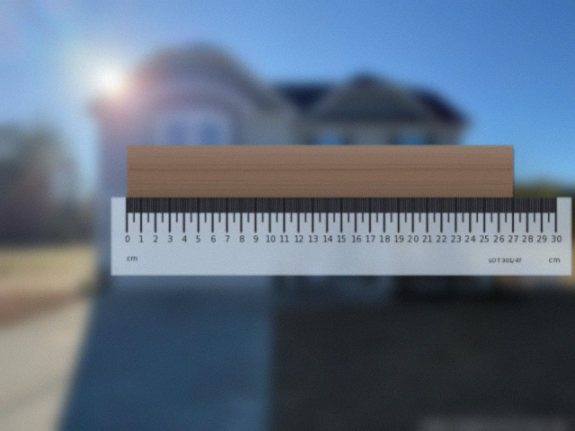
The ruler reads 27 cm
